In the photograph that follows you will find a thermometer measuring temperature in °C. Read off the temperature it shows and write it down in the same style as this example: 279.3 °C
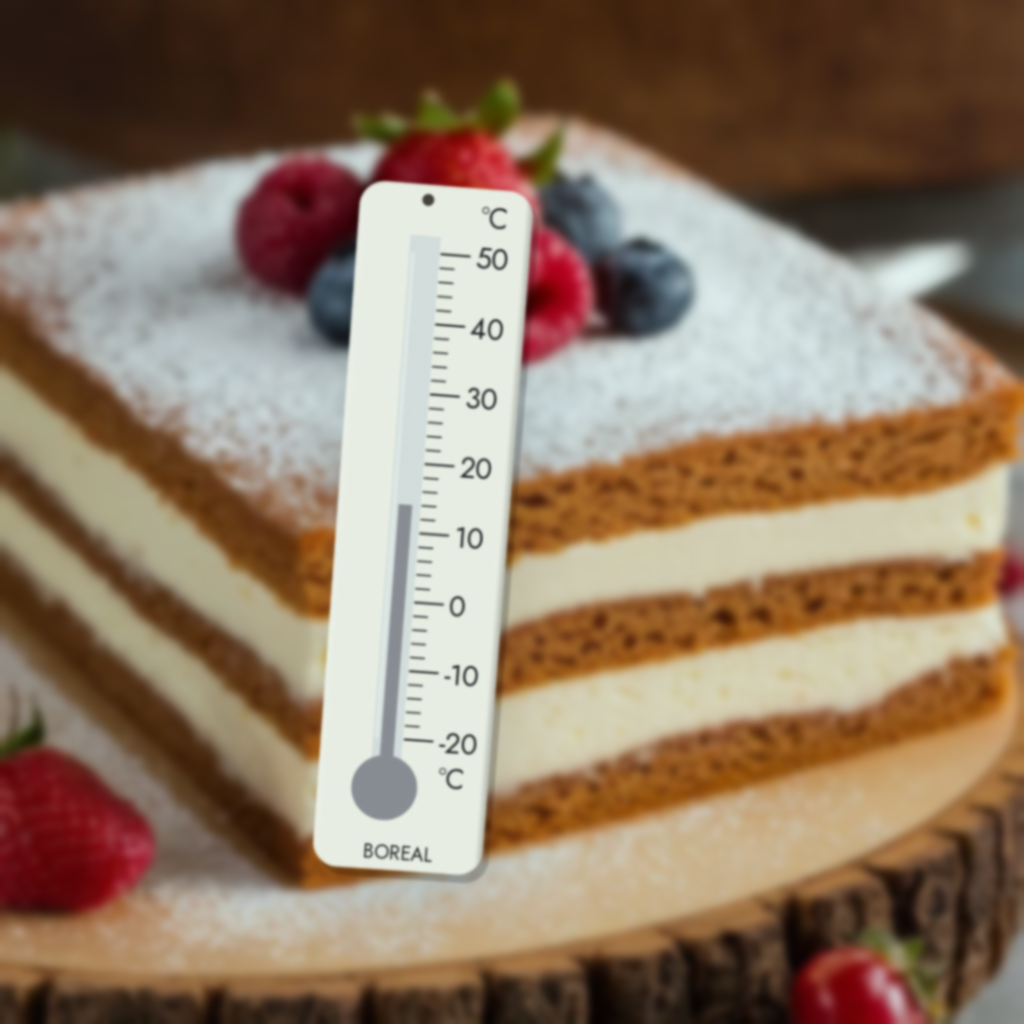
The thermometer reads 14 °C
